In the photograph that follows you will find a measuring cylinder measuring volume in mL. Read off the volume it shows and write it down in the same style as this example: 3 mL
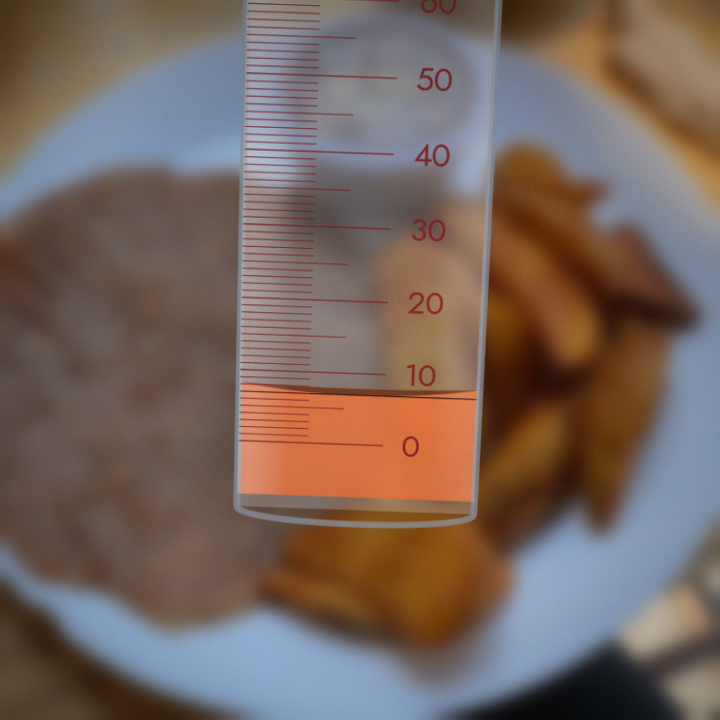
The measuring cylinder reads 7 mL
